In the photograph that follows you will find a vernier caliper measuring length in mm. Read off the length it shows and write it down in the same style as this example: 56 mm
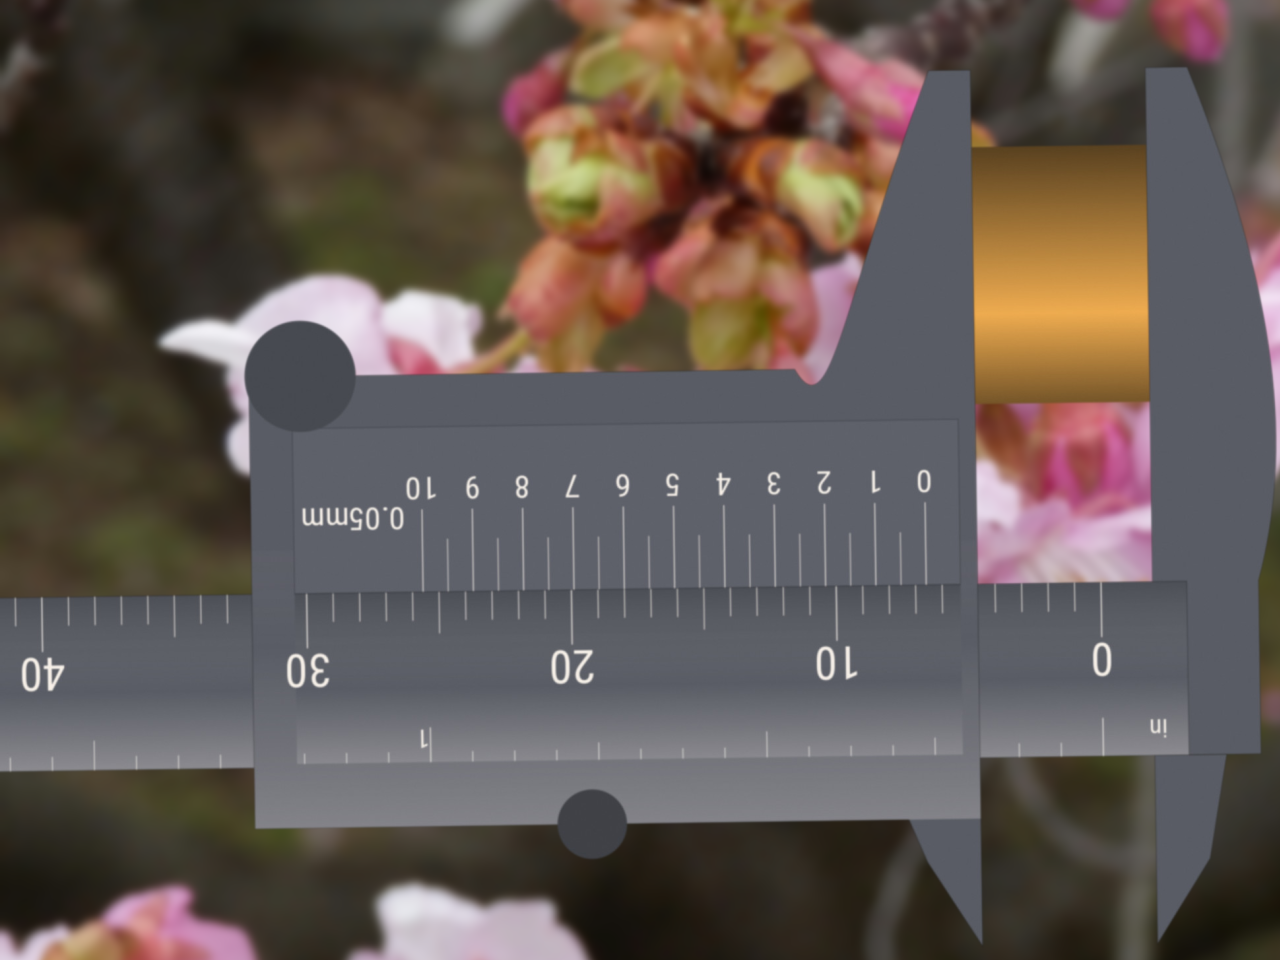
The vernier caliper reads 6.6 mm
